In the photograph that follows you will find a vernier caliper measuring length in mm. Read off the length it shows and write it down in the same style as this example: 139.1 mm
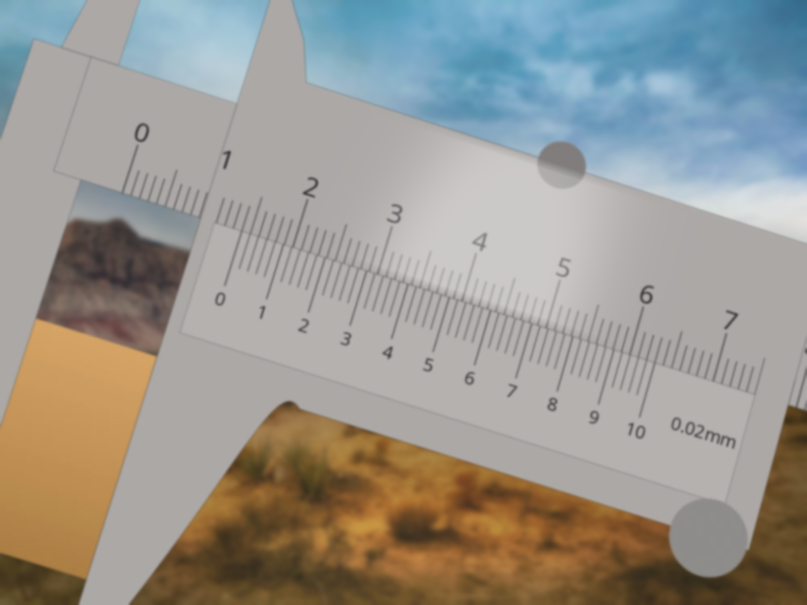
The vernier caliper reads 14.0 mm
